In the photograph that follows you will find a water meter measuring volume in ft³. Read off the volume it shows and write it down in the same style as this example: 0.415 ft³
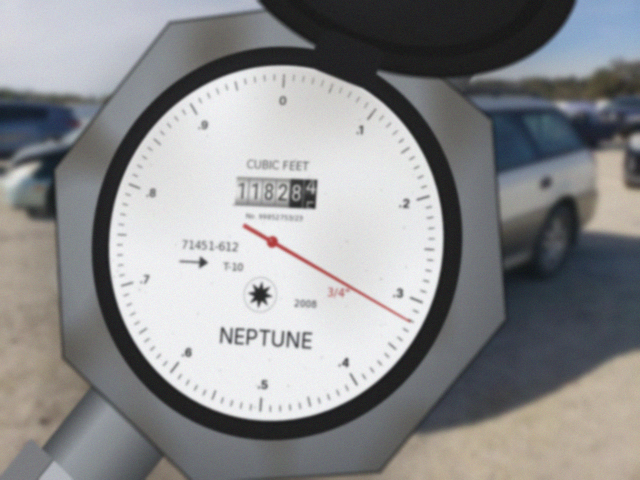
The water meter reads 118284.32 ft³
